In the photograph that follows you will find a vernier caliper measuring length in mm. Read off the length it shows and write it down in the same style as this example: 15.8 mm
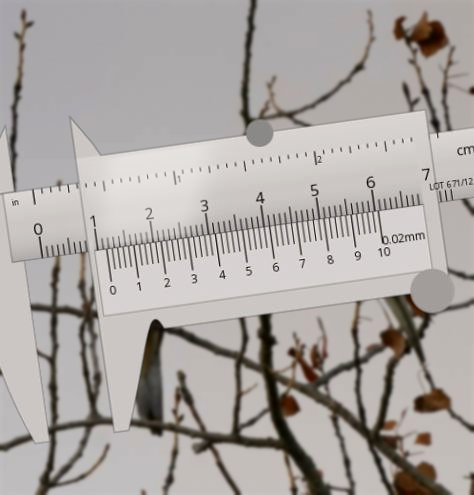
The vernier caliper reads 11.6 mm
